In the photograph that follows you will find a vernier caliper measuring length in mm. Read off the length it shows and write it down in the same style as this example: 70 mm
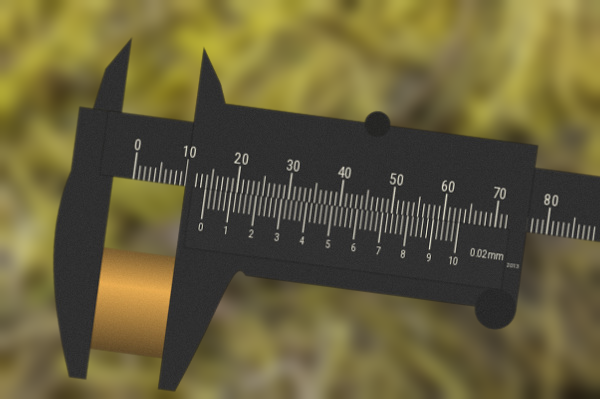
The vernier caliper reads 14.0 mm
